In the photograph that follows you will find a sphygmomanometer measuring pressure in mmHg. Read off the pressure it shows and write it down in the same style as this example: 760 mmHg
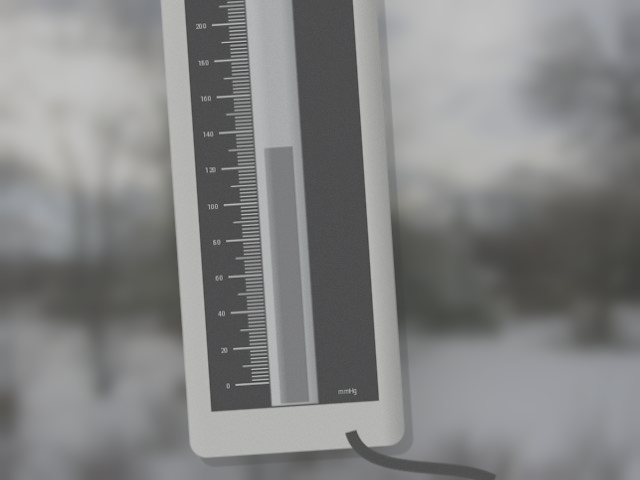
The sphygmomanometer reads 130 mmHg
